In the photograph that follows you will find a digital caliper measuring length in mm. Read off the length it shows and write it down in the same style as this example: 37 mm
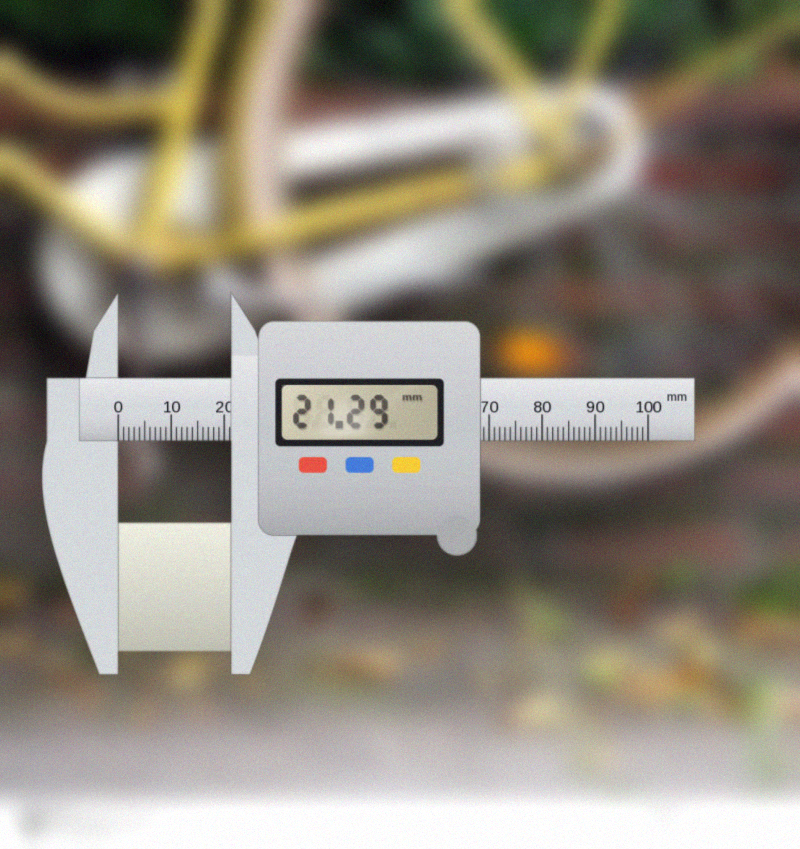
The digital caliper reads 21.29 mm
